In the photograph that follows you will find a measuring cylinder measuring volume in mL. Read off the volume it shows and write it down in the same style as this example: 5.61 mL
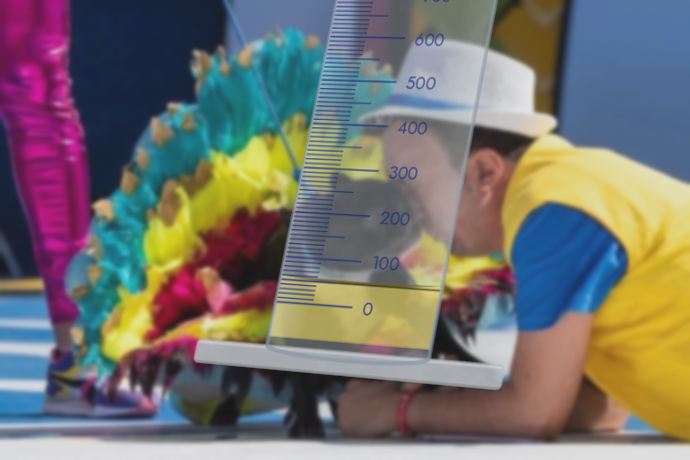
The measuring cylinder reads 50 mL
